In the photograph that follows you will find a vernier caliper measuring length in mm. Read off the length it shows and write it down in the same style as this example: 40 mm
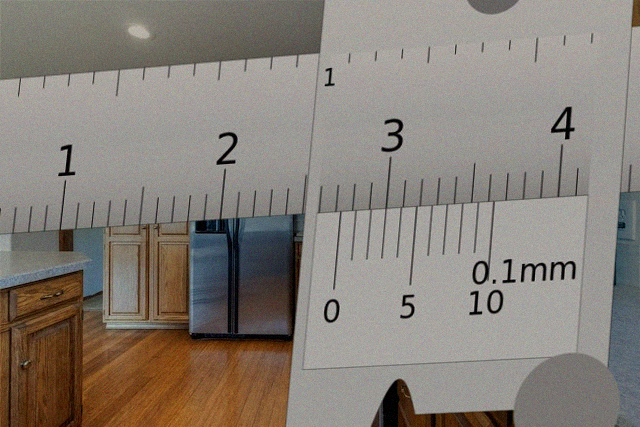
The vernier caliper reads 27.3 mm
